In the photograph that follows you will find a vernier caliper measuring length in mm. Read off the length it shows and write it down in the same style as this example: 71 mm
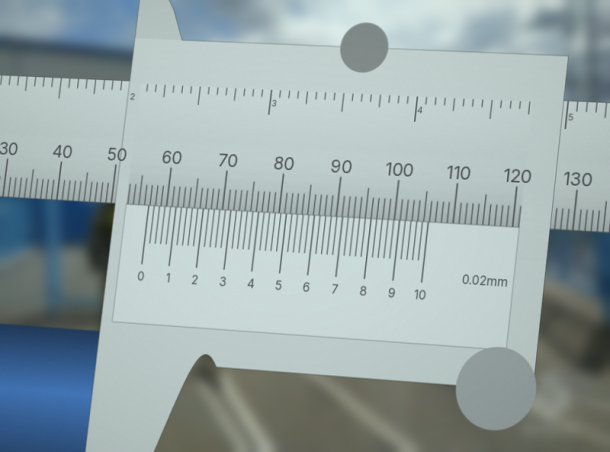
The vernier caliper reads 56.8 mm
